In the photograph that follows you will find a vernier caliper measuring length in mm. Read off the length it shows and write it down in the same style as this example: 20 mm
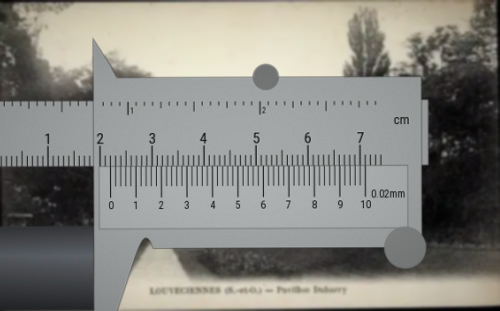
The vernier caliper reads 22.0 mm
